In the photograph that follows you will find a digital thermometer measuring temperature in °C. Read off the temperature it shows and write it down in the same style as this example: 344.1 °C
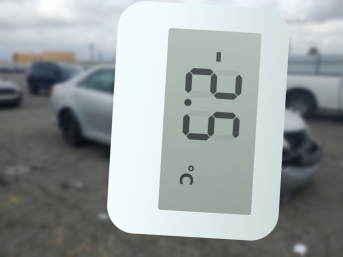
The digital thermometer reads -2.5 °C
